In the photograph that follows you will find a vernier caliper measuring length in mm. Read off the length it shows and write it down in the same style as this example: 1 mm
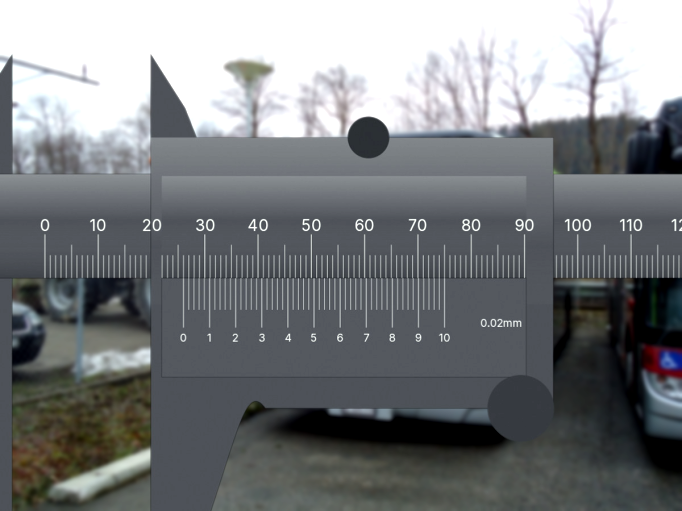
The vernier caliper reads 26.0 mm
